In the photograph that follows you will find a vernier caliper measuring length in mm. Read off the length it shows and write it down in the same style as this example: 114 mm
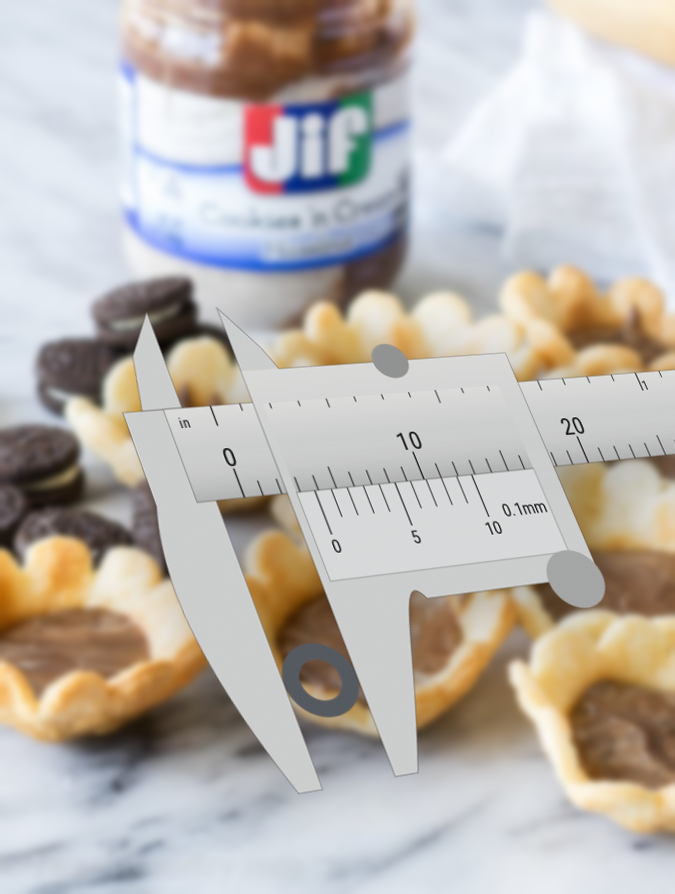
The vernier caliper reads 3.8 mm
